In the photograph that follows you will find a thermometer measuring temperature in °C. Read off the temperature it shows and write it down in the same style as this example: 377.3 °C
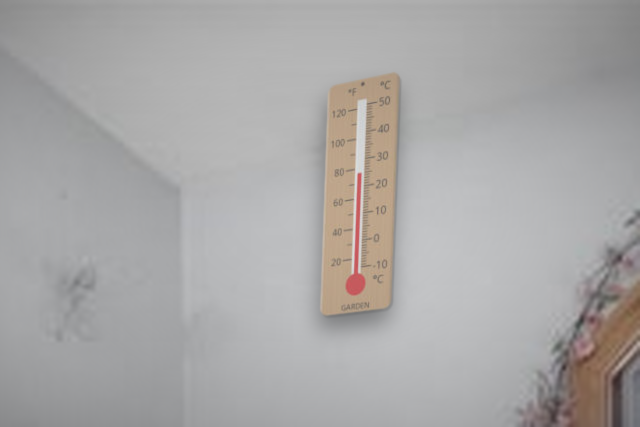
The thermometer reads 25 °C
